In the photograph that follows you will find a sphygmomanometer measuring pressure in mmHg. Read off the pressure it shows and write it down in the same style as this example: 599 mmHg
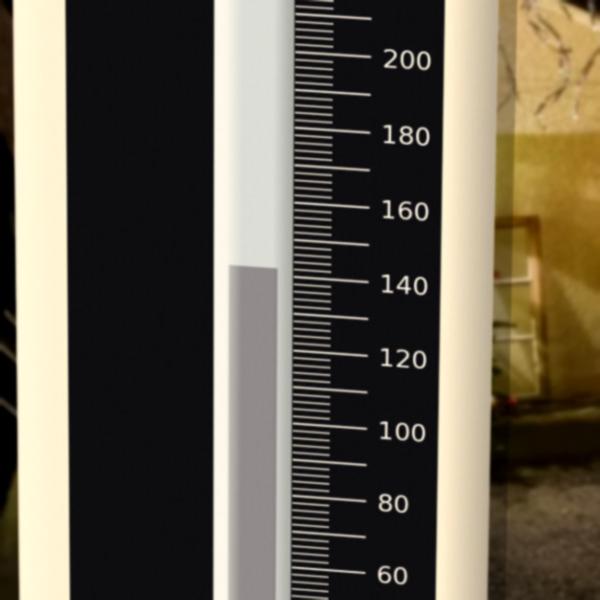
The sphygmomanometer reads 142 mmHg
